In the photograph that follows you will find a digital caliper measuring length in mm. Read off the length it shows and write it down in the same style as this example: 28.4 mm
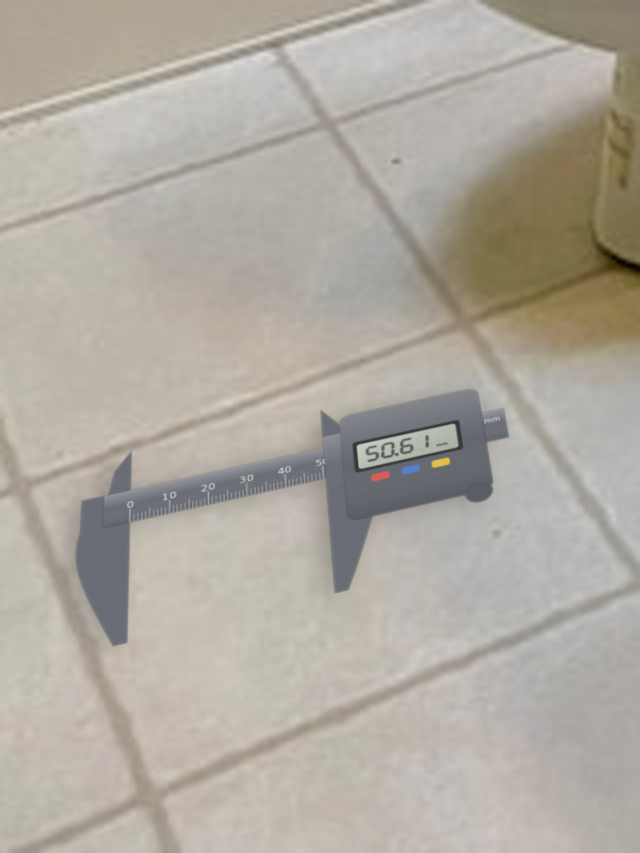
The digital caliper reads 50.61 mm
